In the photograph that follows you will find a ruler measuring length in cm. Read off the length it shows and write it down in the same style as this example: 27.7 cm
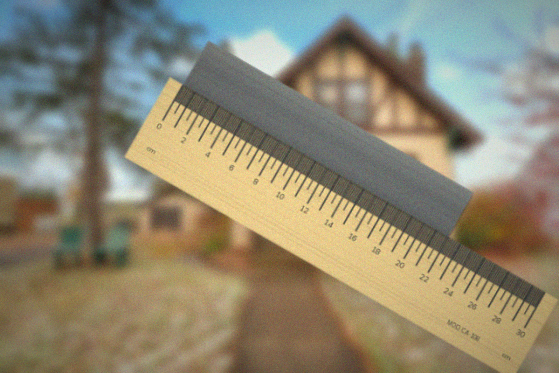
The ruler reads 22 cm
